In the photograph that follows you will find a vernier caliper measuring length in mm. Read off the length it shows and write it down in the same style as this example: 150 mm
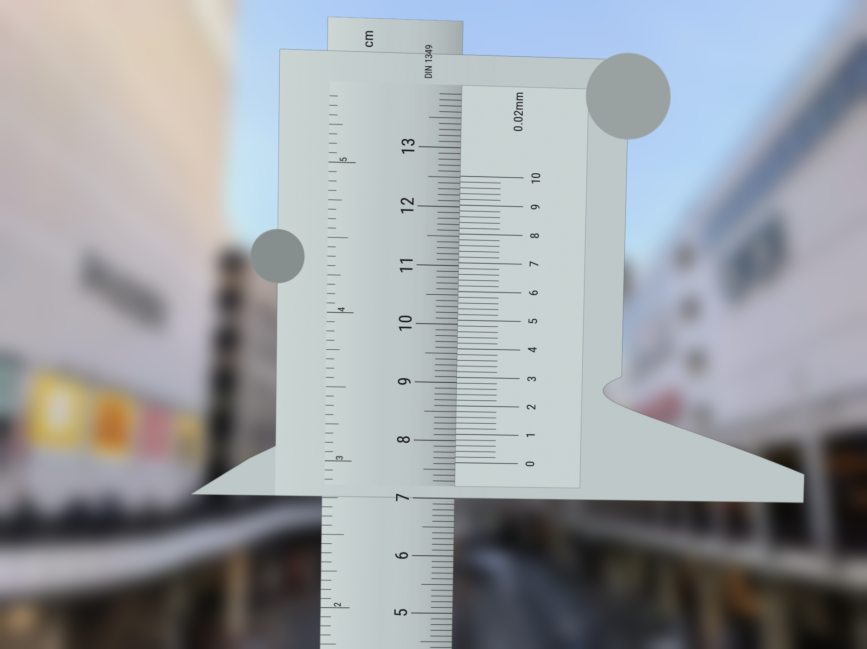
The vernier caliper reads 76.2 mm
